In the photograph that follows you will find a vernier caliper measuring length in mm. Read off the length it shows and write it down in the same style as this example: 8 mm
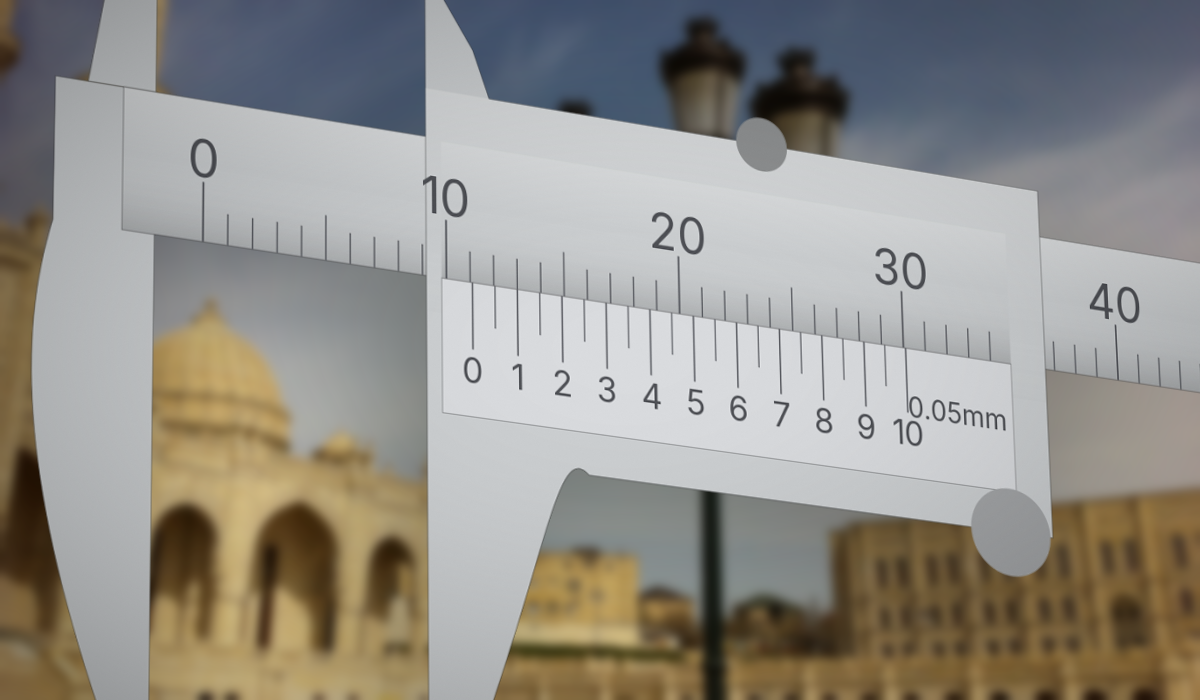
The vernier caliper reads 11.1 mm
